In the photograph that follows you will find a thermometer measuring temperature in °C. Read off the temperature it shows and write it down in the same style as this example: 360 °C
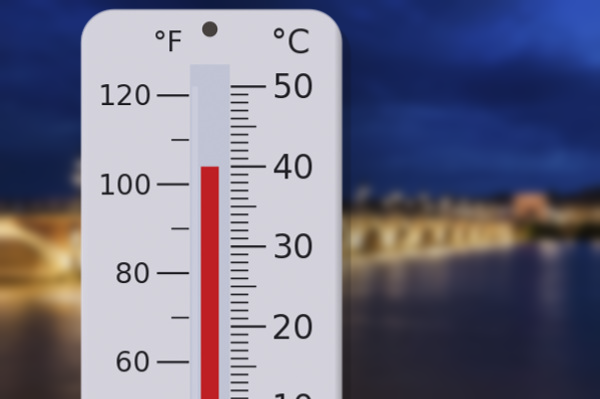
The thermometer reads 40 °C
